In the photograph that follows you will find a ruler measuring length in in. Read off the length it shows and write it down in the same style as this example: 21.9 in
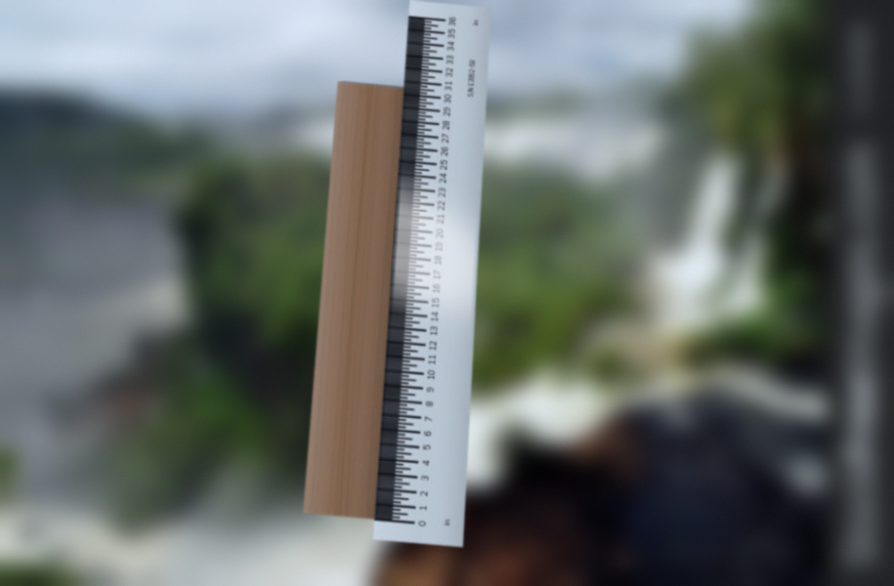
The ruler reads 30.5 in
